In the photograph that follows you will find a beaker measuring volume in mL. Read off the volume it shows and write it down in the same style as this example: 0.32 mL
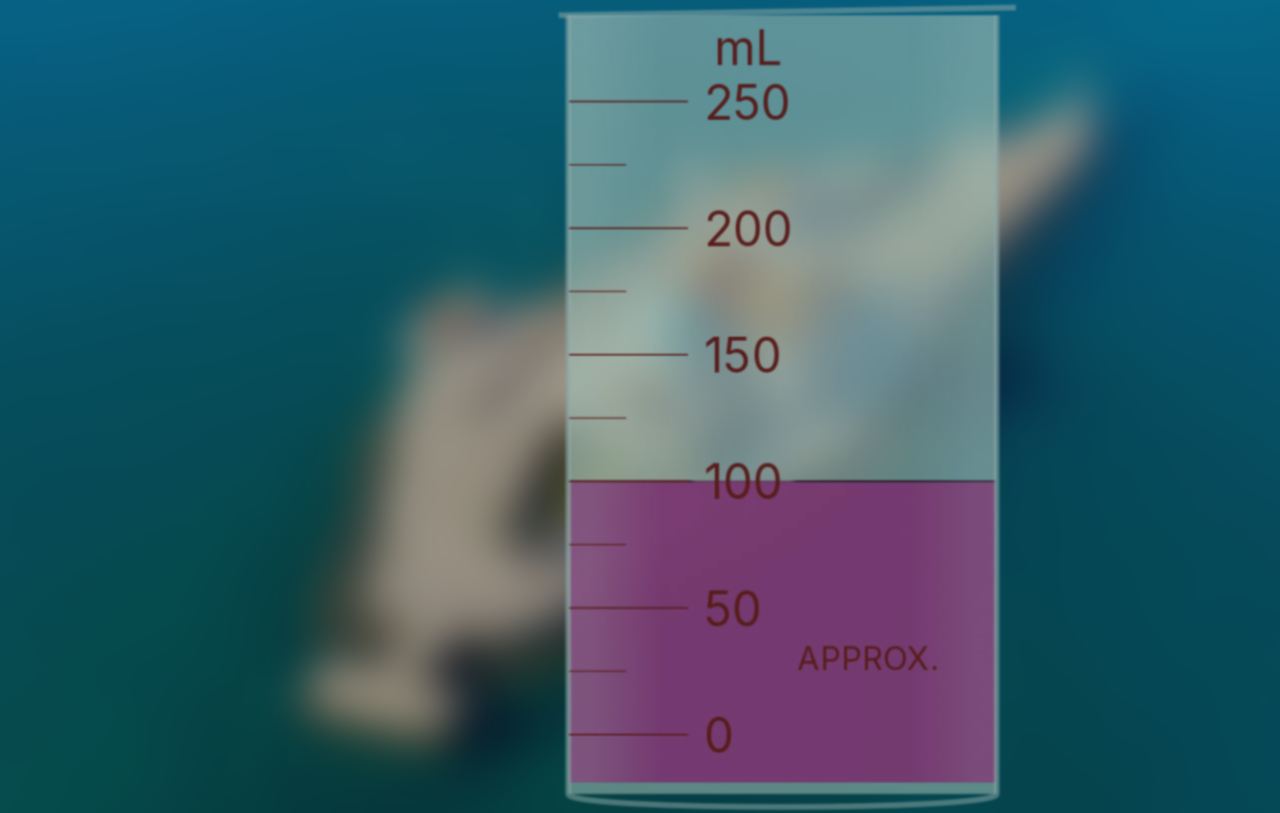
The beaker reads 100 mL
